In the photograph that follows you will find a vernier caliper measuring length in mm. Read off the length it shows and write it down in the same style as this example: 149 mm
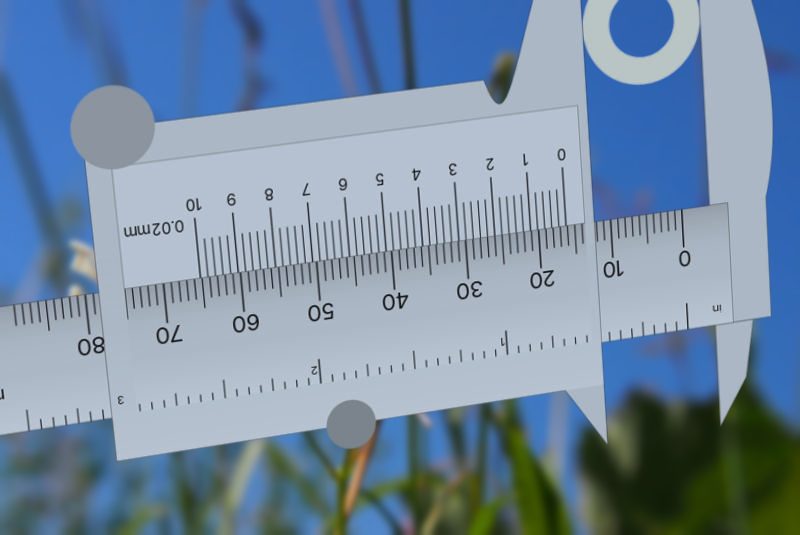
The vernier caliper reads 16.2 mm
